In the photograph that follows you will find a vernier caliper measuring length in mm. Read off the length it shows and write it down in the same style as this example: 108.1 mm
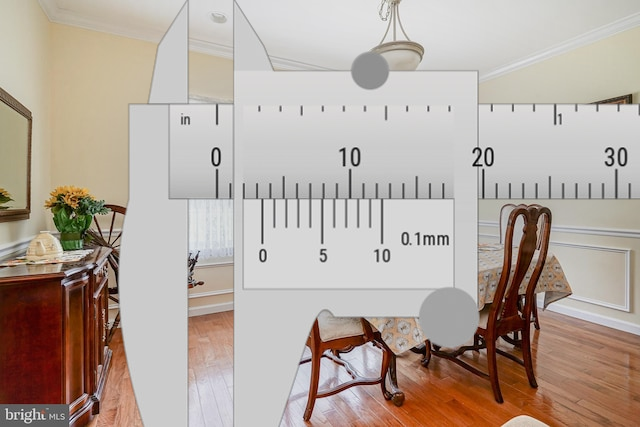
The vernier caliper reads 3.4 mm
